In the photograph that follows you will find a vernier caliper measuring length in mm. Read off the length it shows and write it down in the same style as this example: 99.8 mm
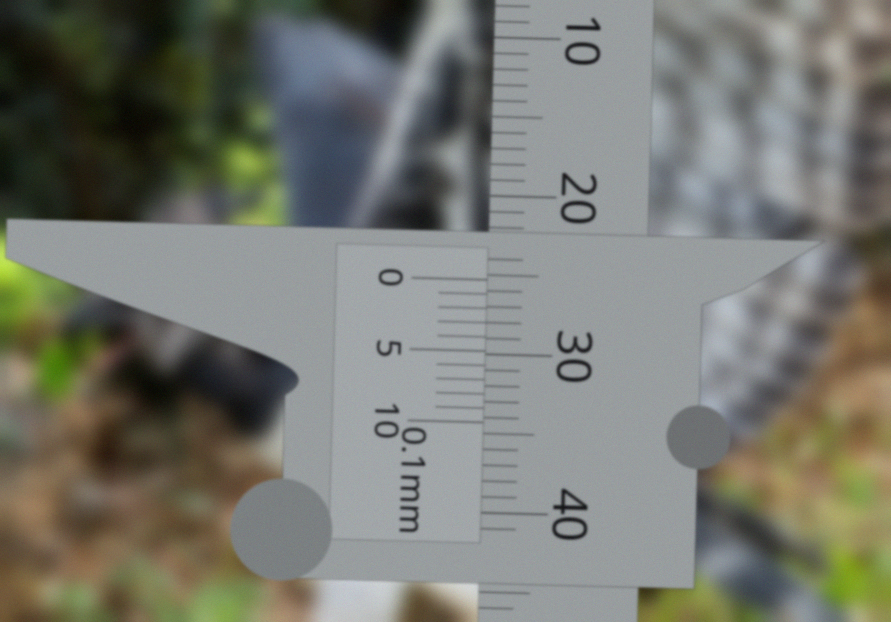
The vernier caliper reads 25.3 mm
